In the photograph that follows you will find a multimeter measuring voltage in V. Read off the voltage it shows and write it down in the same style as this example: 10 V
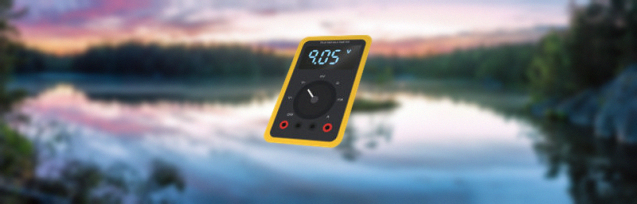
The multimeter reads 9.05 V
